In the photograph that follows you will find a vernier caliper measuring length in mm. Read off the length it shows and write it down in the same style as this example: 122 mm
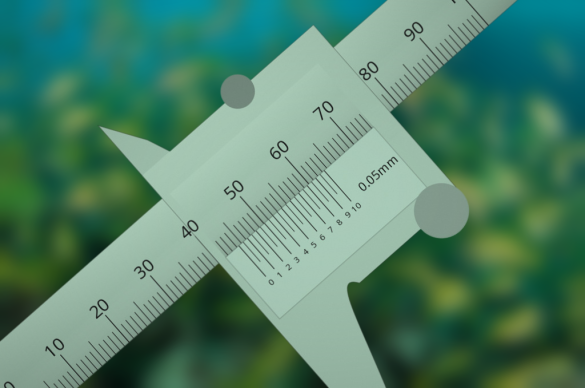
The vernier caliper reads 44.4 mm
